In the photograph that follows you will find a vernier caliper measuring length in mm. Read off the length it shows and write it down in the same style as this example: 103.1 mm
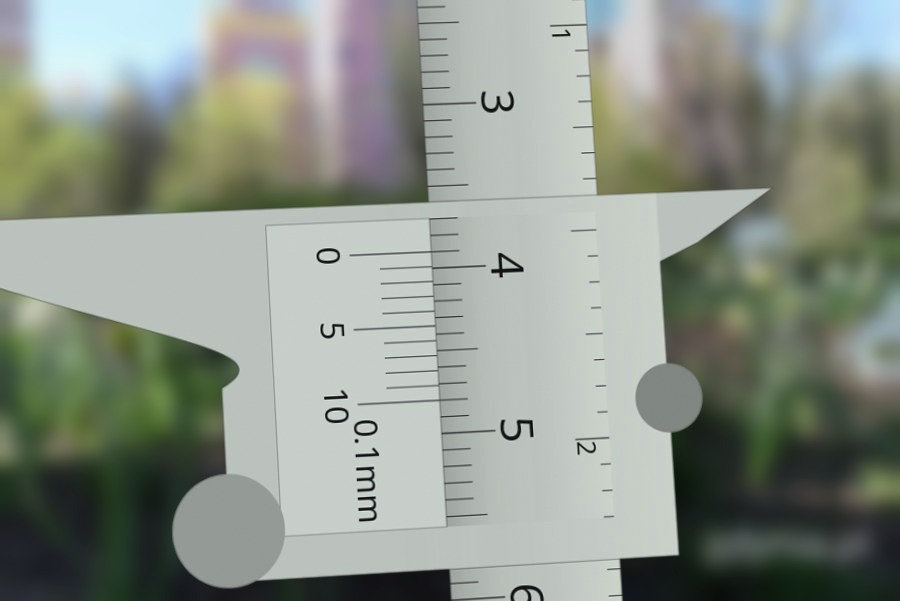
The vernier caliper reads 39.0 mm
